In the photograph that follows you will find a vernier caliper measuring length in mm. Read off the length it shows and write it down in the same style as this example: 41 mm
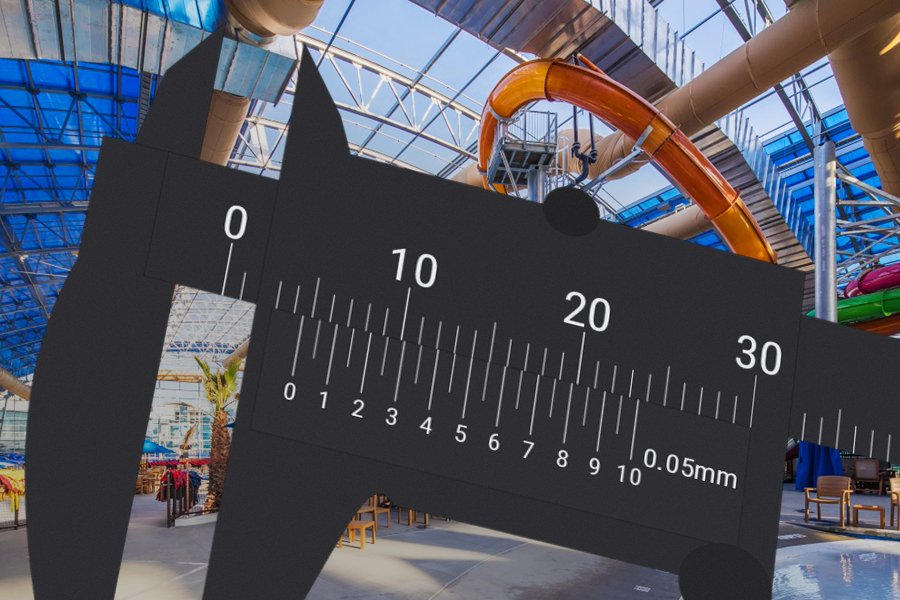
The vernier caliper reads 4.5 mm
